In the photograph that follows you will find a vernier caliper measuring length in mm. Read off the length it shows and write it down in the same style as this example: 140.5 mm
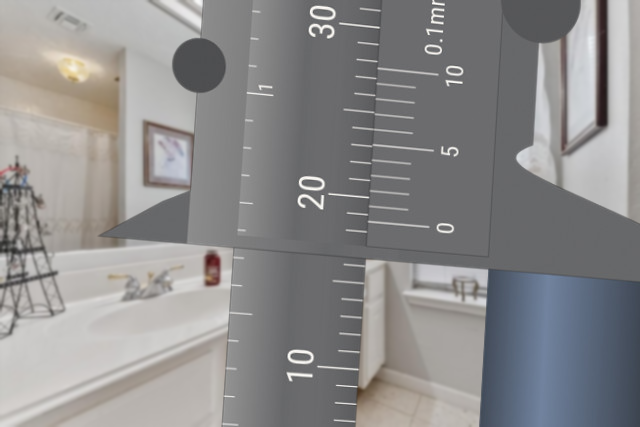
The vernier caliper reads 18.6 mm
